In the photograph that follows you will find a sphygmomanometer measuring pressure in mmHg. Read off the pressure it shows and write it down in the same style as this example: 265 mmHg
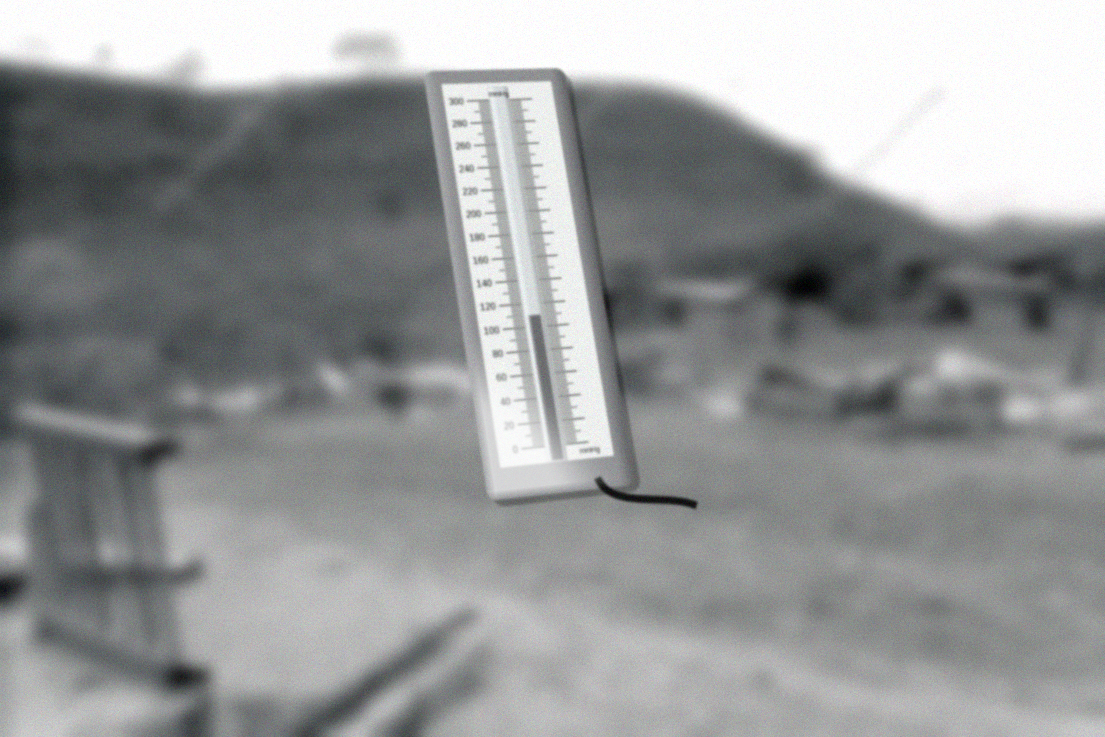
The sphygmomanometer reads 110 mmHg
